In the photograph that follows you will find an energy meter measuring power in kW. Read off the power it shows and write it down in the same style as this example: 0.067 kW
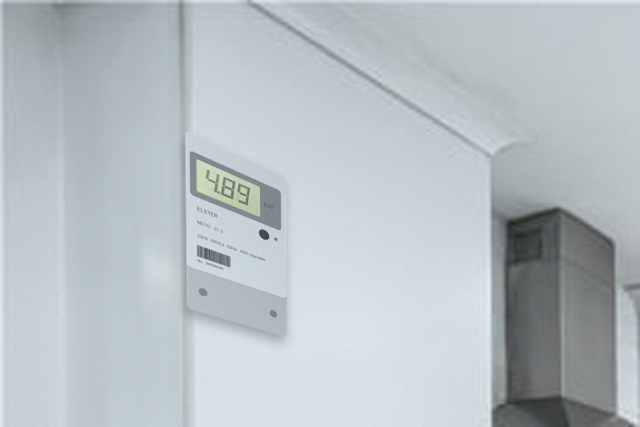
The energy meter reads 4.89 kW
